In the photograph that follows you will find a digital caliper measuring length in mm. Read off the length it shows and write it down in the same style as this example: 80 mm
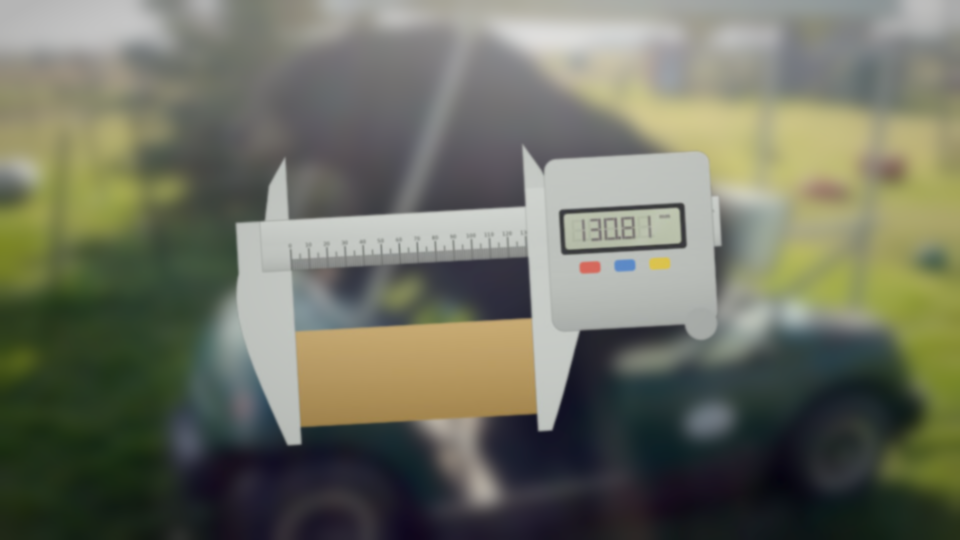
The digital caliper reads 130.81 mm
